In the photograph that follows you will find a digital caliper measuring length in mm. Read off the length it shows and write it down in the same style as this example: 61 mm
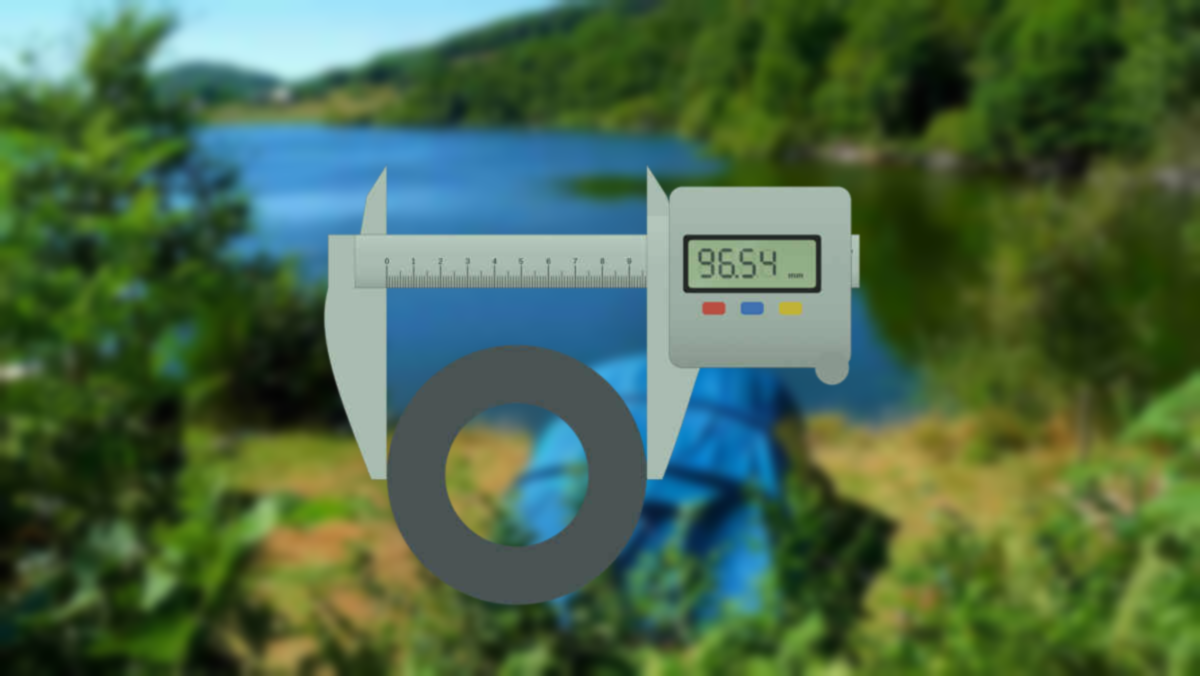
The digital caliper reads 96.54 mm
